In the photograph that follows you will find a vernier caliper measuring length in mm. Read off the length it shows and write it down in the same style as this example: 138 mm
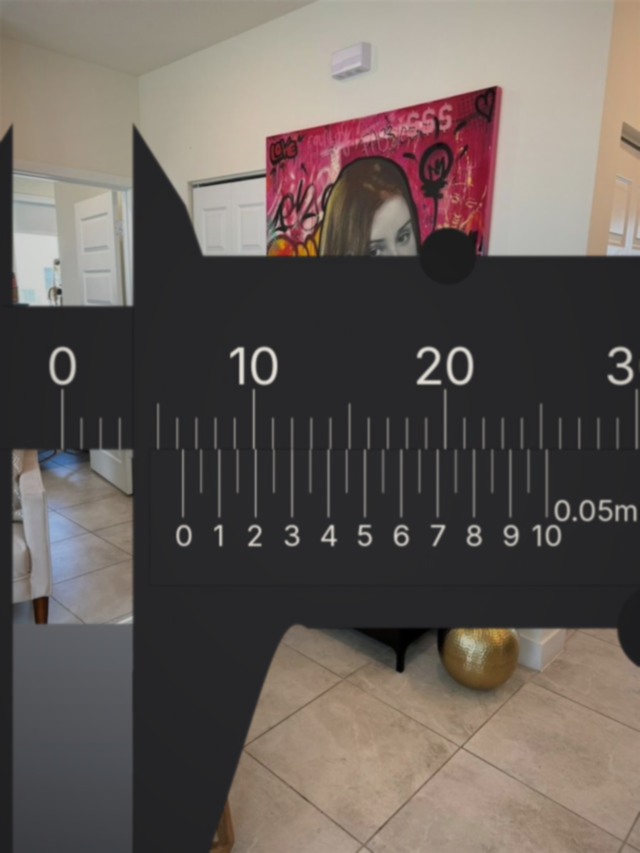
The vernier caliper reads 6.3 mm
